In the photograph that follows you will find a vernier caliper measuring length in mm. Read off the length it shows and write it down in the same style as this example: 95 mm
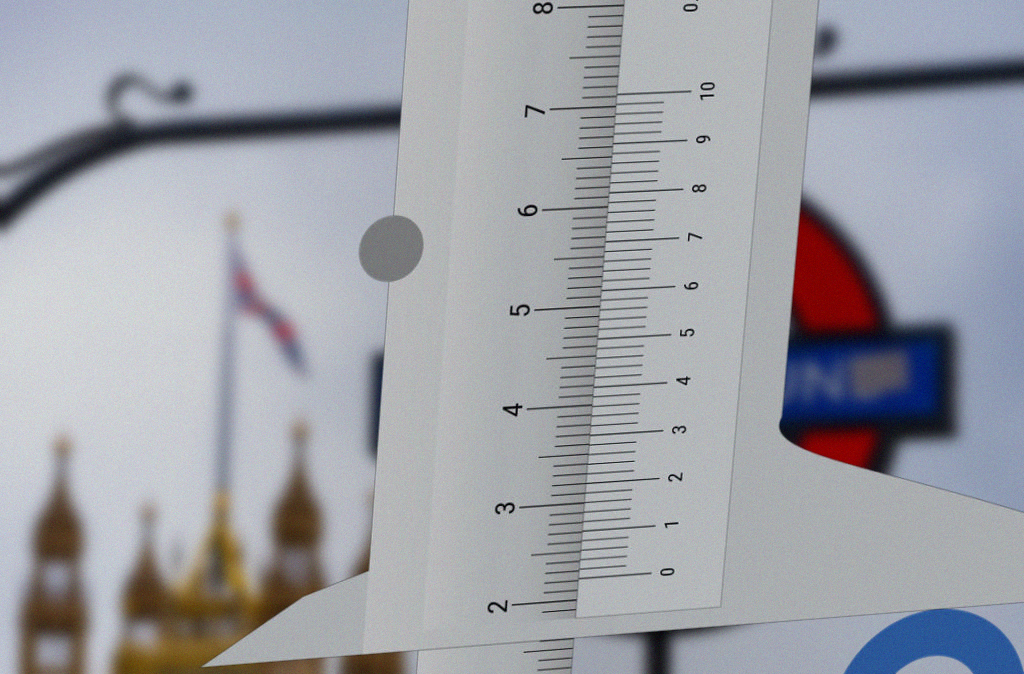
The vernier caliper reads 22.2 mm
